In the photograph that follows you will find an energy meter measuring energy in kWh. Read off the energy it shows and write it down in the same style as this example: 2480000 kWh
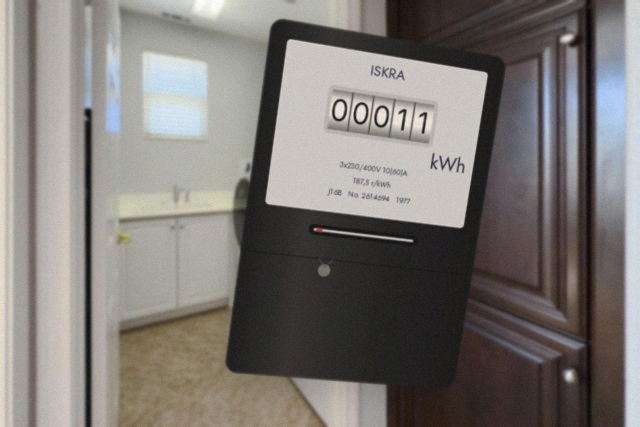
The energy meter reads 11 kWh
